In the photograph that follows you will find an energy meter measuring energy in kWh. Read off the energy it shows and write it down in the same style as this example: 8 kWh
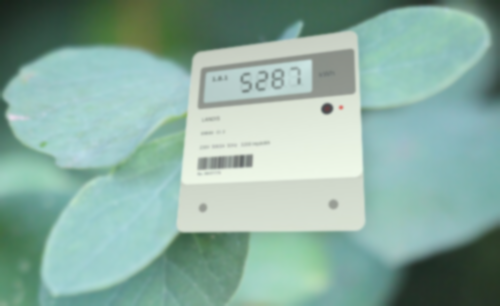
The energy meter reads 5287 kWh
